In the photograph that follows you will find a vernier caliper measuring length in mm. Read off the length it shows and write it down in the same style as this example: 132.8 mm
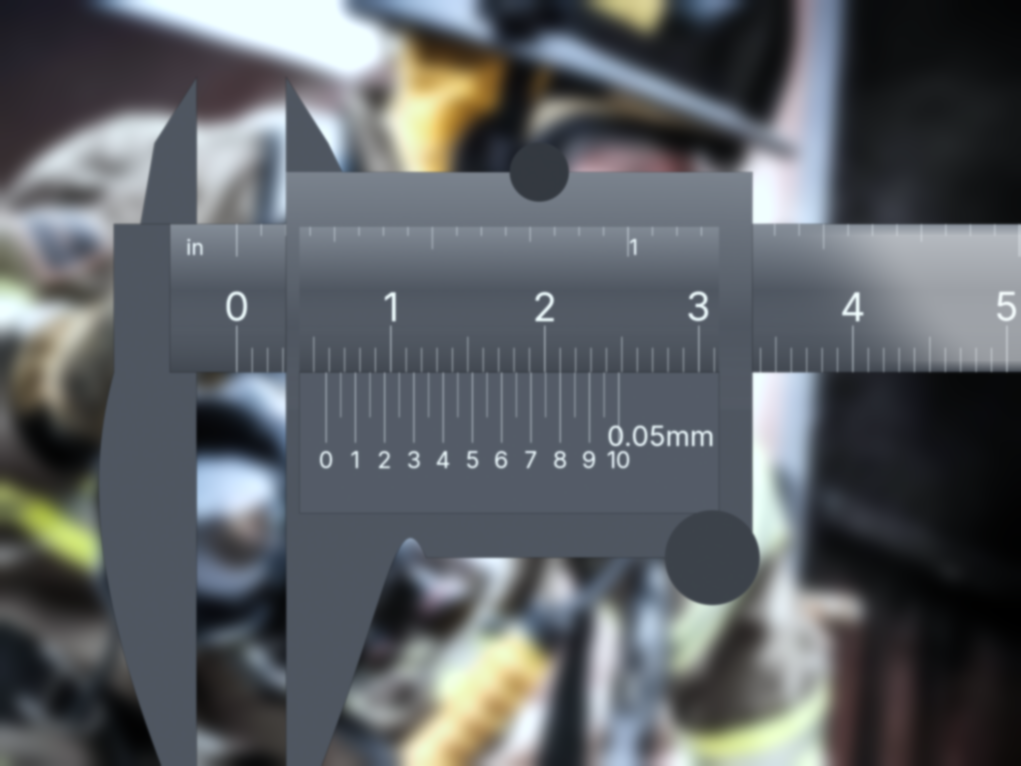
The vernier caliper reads 5.8 mm
